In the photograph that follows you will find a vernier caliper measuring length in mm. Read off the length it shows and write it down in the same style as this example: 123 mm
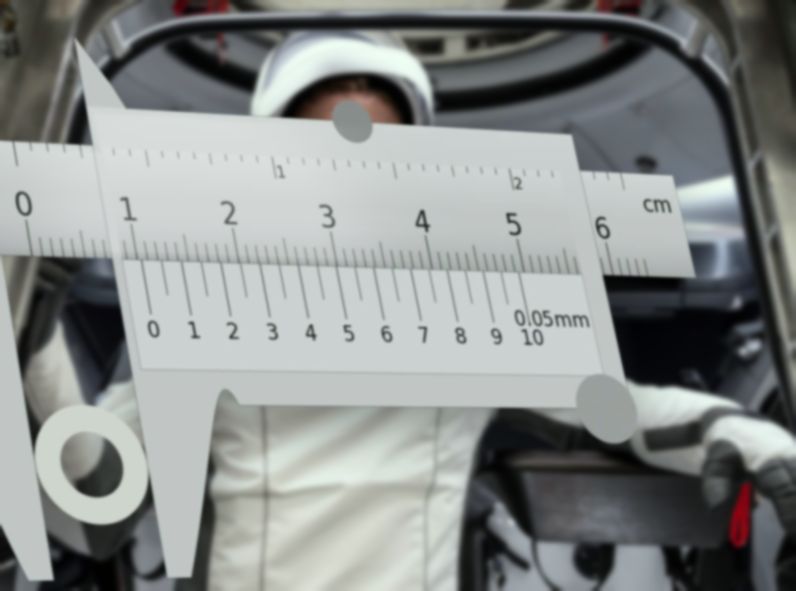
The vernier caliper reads 10.4 mm
